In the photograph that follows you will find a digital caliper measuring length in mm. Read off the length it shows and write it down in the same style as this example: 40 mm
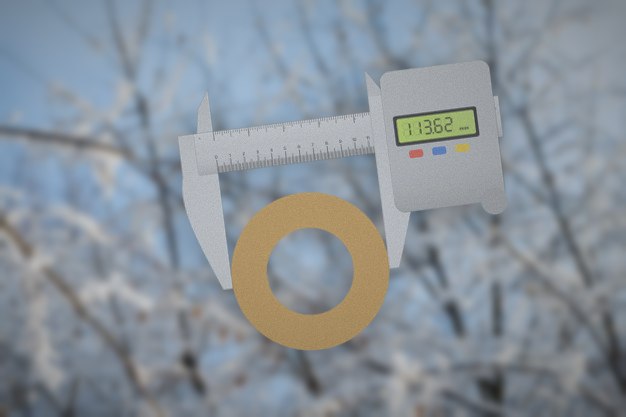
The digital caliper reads 113.62 mm
